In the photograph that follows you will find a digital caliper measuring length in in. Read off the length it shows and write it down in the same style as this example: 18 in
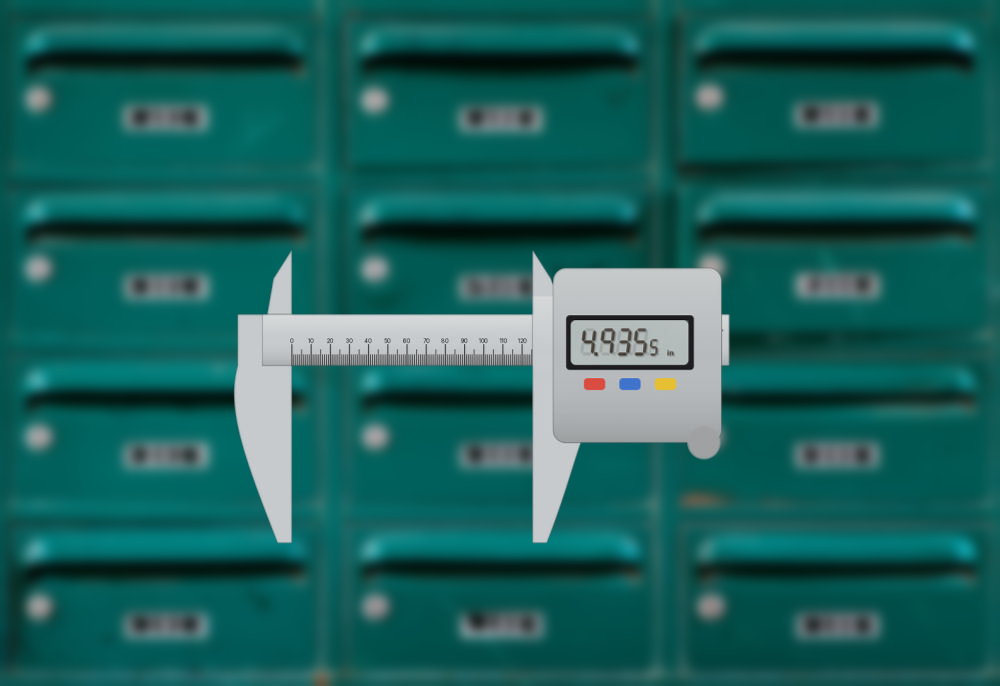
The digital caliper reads 4.9355 in
